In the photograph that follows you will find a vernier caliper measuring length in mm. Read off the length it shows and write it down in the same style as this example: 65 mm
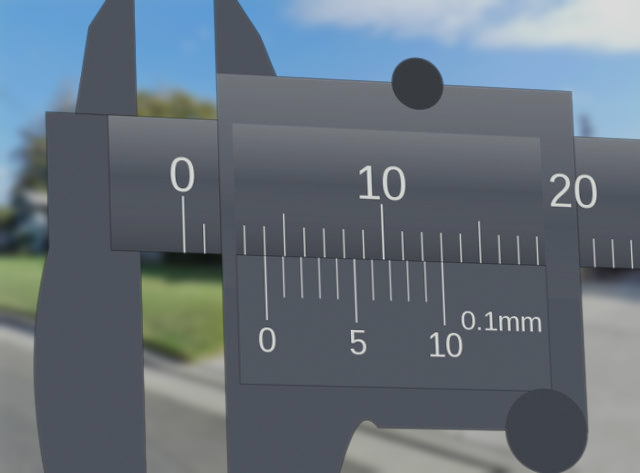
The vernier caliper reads 4.0 mm
